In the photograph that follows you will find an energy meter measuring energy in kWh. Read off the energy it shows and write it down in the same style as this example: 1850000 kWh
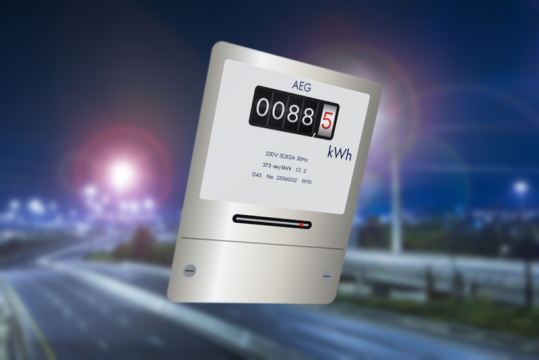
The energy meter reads 88.5 kWh
